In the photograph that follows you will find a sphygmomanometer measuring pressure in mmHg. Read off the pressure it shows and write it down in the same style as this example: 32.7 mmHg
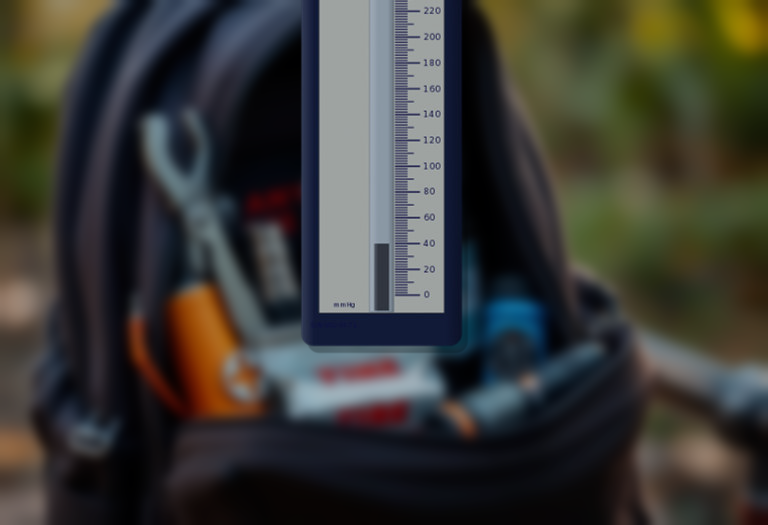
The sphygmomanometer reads 40 mmHg
